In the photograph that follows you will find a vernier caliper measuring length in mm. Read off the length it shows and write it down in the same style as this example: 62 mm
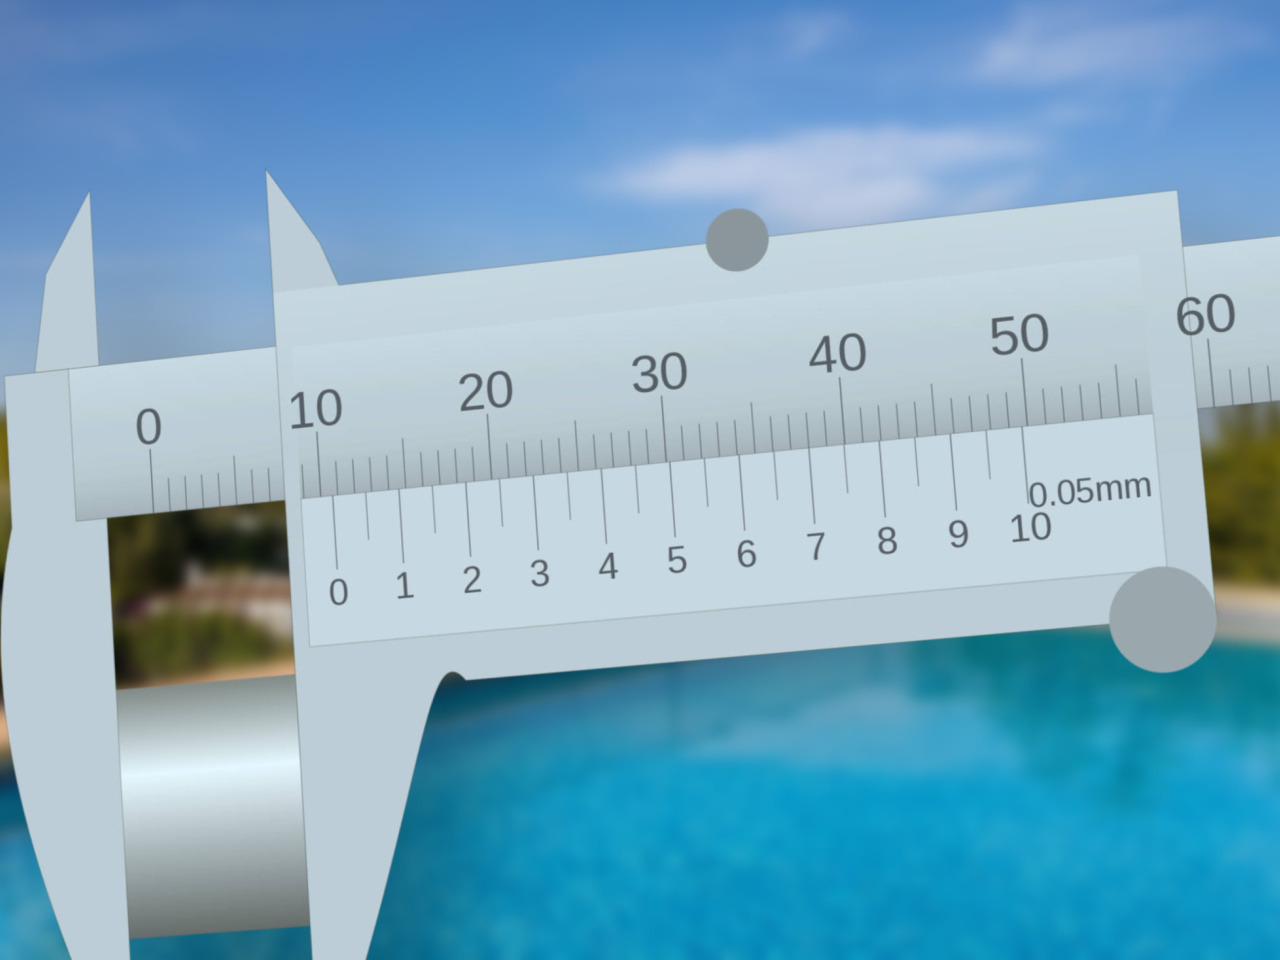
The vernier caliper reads 10.7 mm
